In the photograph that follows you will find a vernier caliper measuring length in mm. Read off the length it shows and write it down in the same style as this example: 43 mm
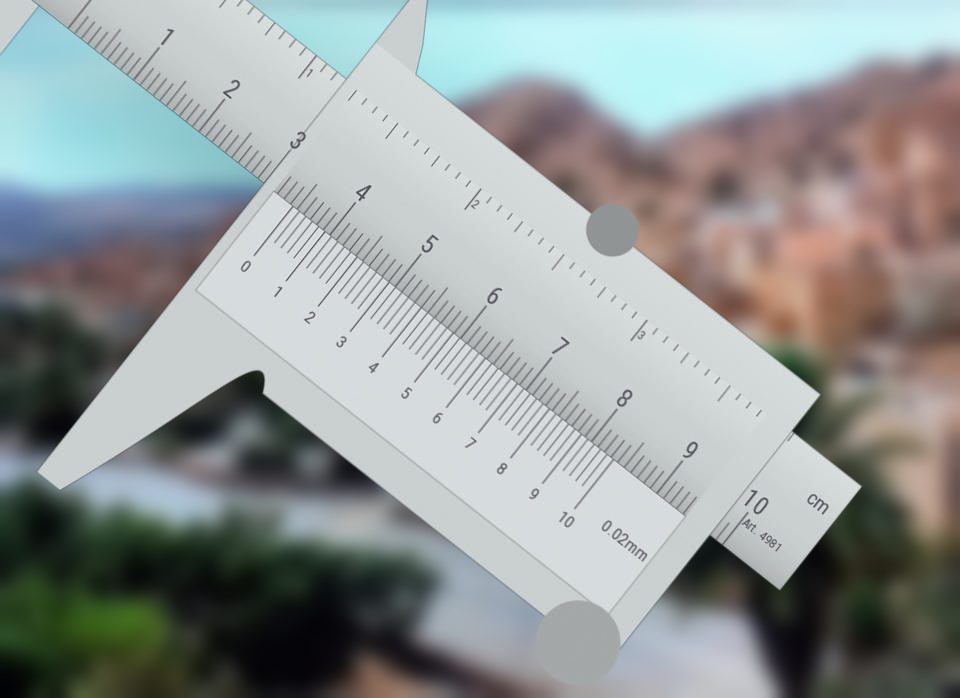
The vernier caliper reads 34.4 mm
